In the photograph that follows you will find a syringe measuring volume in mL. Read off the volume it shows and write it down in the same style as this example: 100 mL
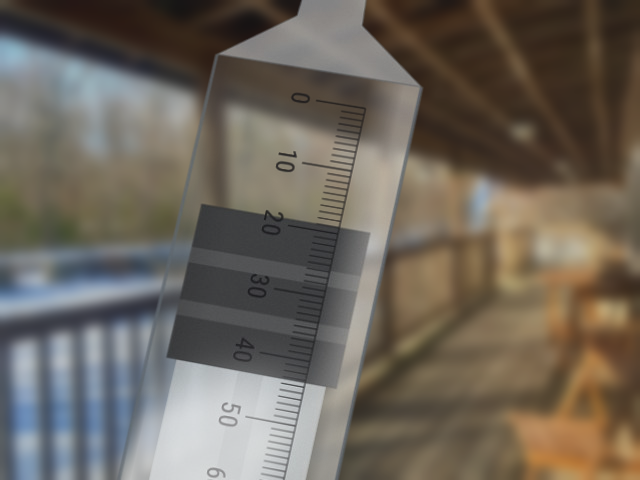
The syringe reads 19 mL
